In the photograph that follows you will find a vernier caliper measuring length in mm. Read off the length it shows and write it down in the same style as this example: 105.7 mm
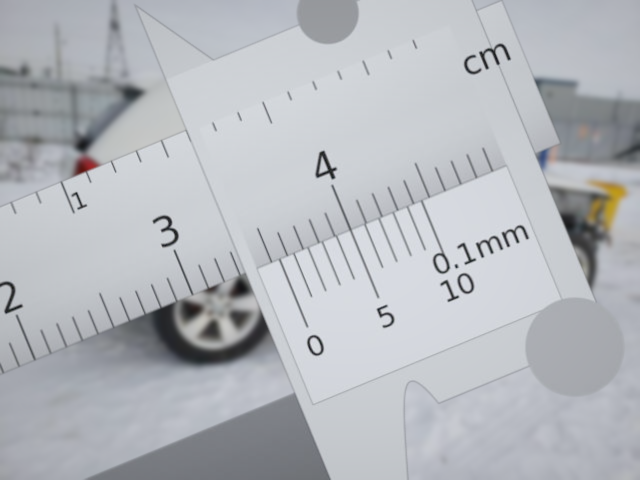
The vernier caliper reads 35.5 mm
